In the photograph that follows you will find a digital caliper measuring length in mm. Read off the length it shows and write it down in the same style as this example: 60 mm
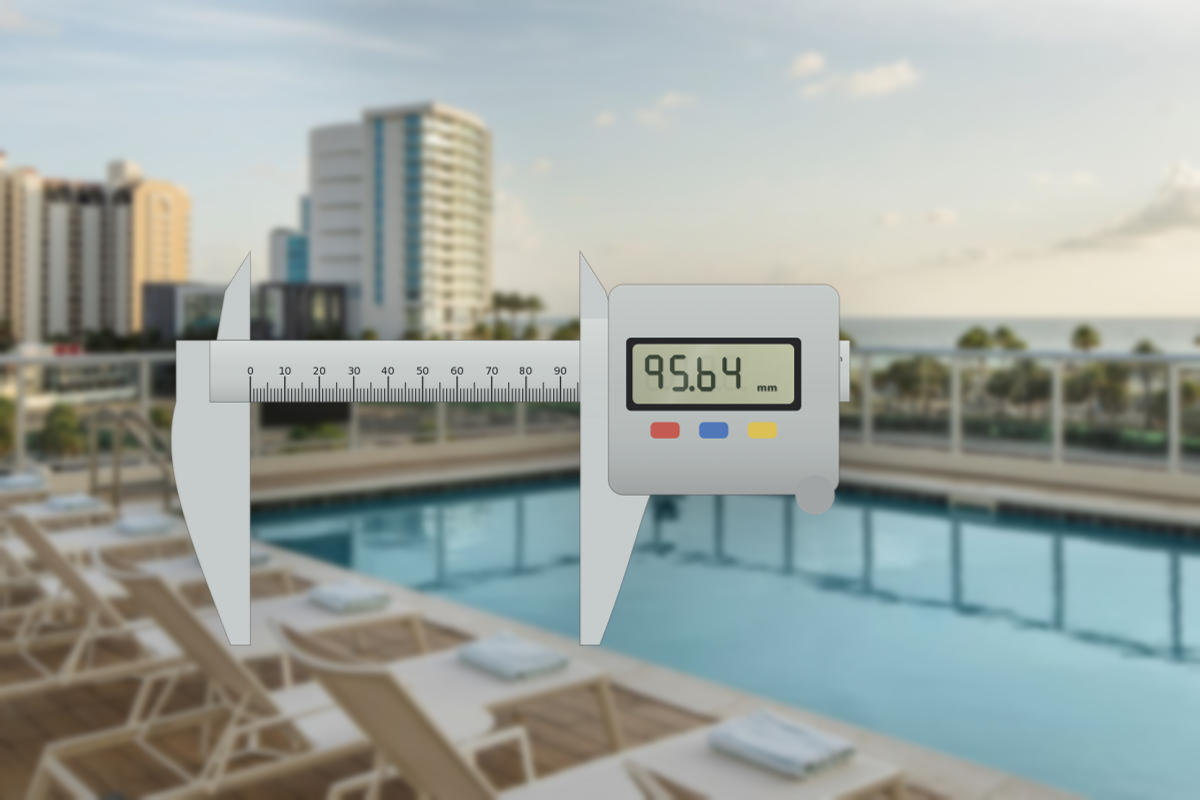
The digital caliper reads 95.64 mm
